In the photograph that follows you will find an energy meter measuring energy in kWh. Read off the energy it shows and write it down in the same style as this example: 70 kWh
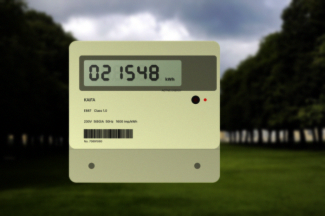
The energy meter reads 21548 kWh
